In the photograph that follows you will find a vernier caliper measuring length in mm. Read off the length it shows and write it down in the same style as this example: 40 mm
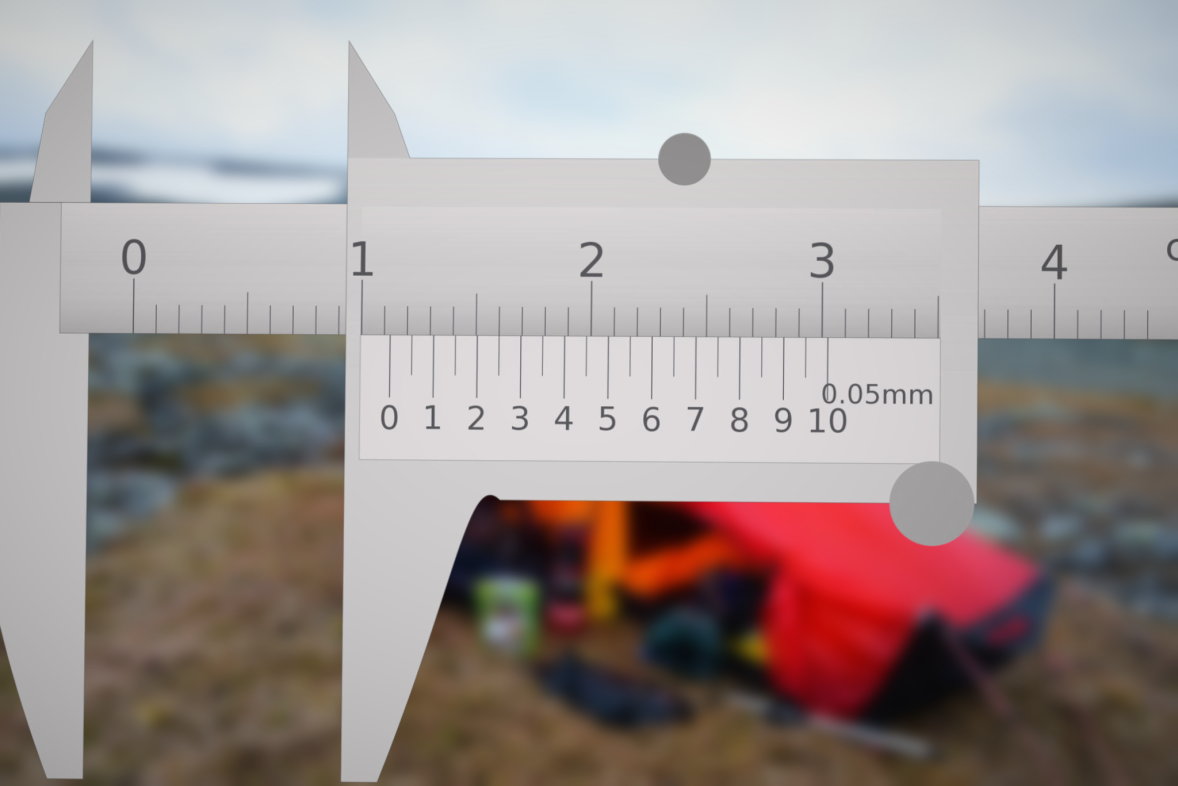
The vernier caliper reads 11.25 mm
